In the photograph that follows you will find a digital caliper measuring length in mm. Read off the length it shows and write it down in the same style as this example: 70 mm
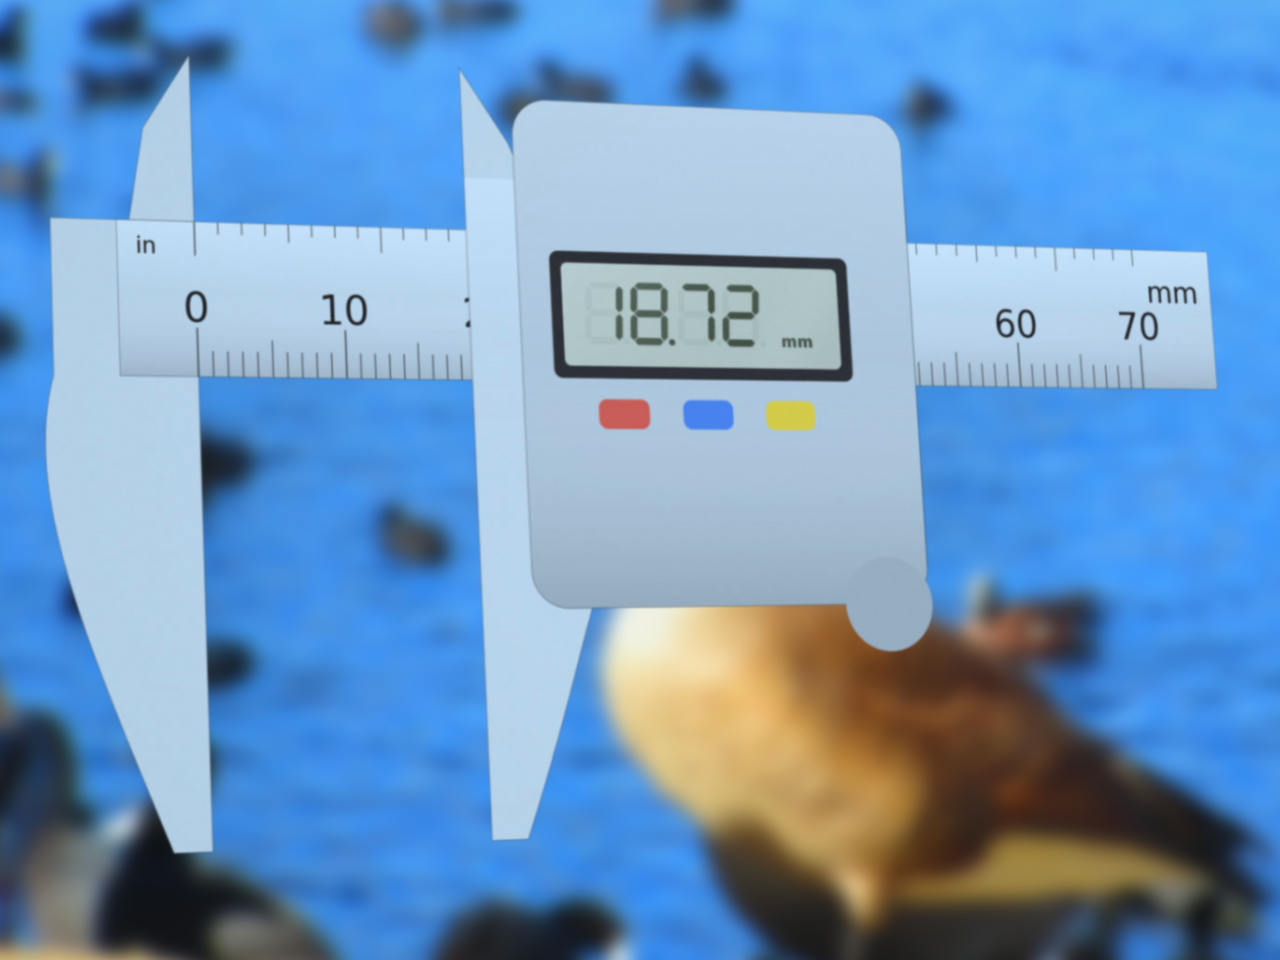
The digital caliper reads 18.72 mm
